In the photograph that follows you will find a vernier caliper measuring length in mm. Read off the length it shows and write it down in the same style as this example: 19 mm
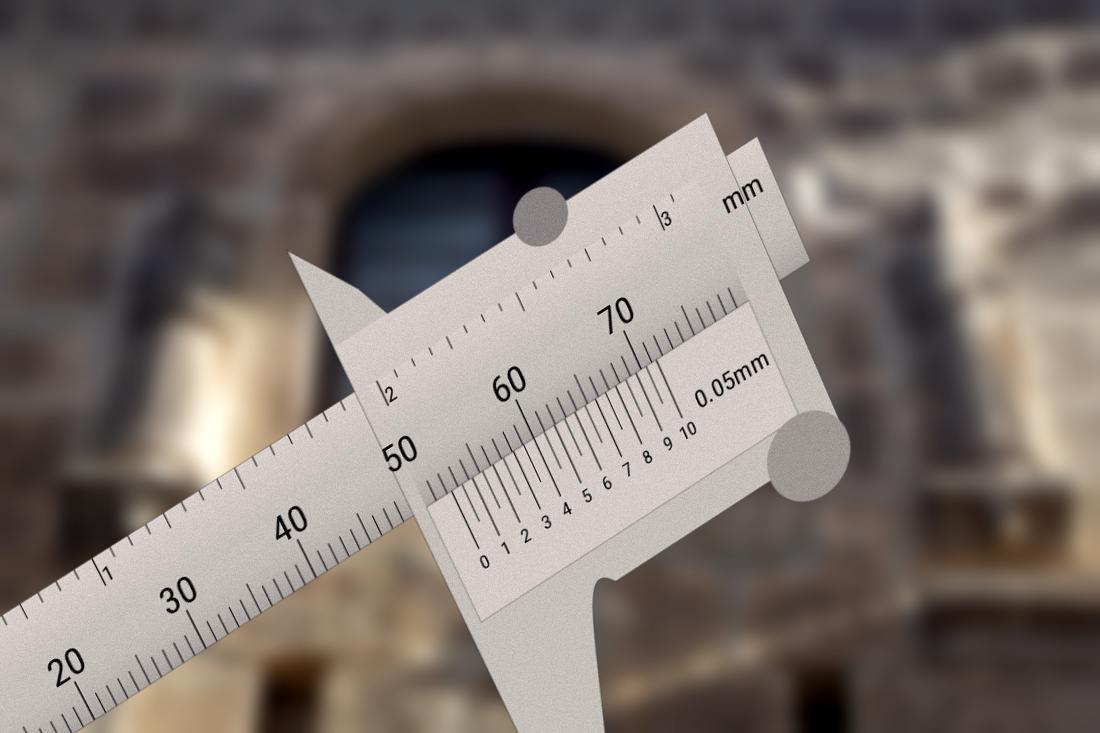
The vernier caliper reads 52.4 mm
